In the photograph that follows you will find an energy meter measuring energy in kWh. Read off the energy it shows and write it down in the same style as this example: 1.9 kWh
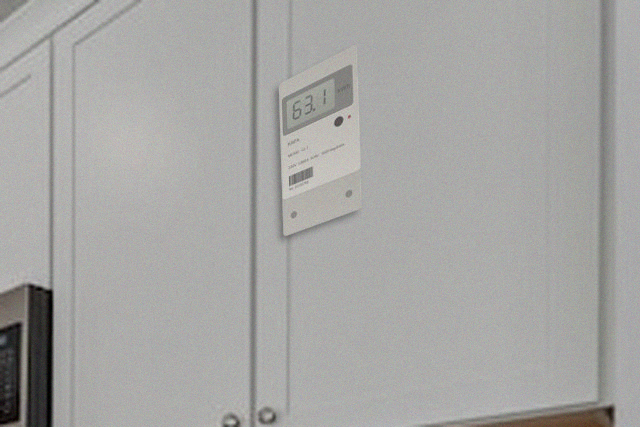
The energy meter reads 63.1 kWh
